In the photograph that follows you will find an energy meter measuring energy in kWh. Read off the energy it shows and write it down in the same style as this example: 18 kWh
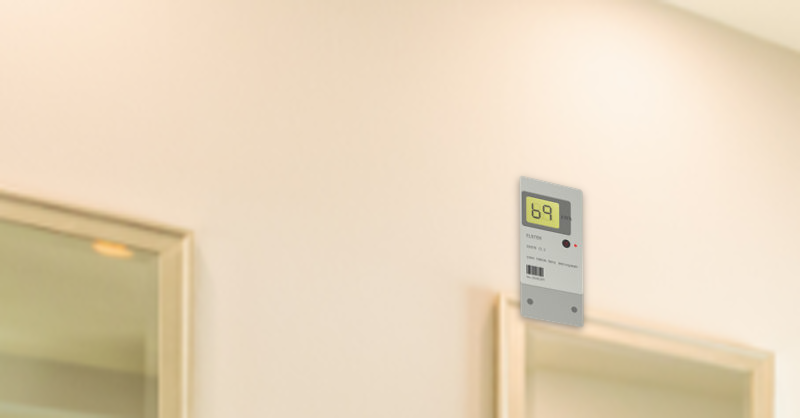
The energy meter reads 69 kWh
